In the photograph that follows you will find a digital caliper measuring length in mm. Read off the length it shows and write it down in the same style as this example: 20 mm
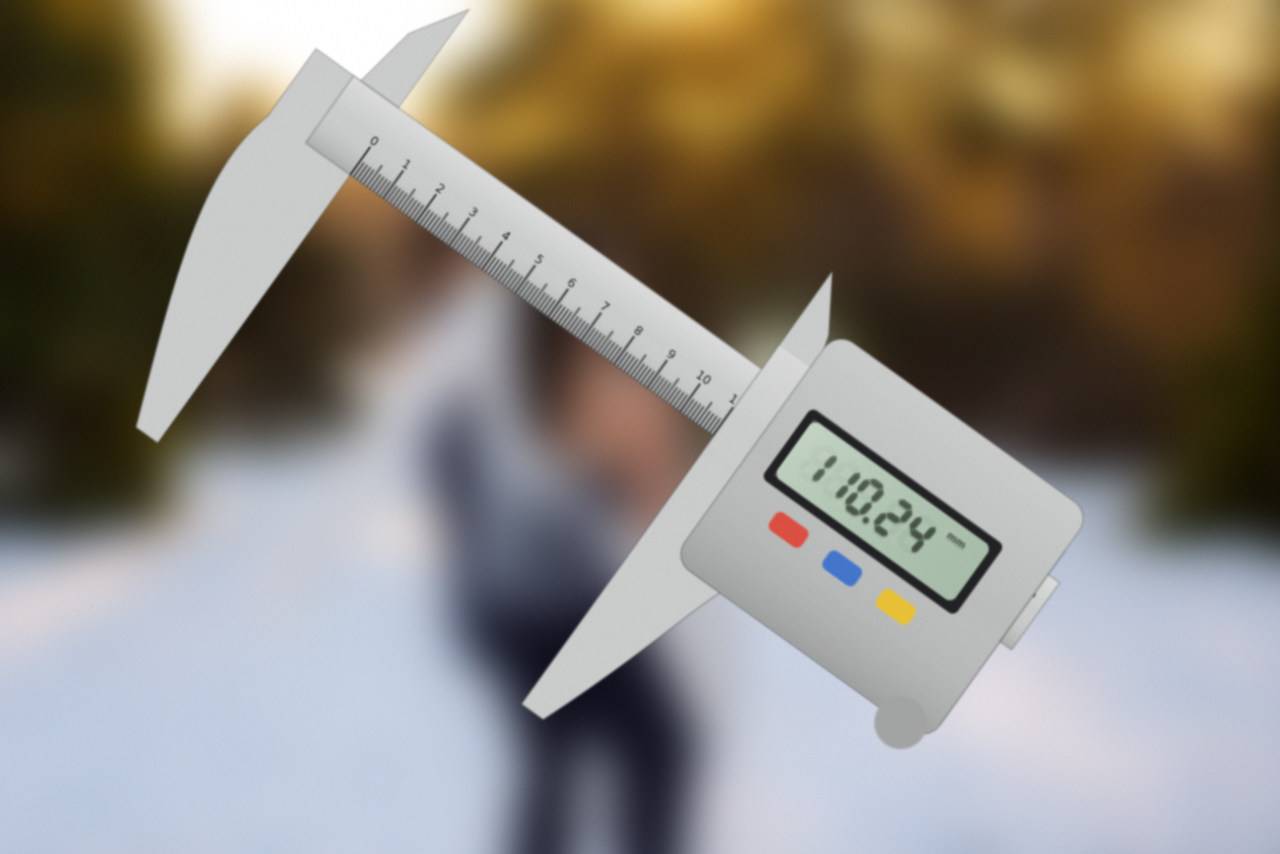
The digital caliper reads 110.24 mm
